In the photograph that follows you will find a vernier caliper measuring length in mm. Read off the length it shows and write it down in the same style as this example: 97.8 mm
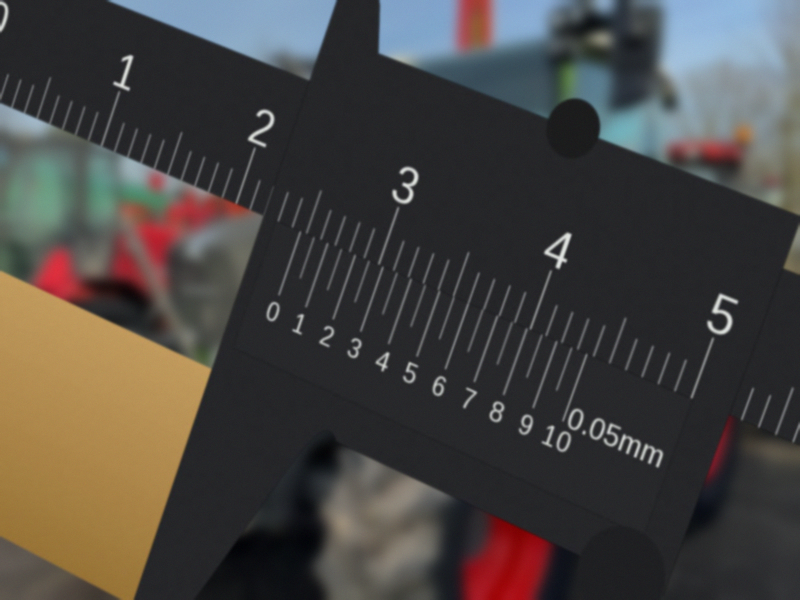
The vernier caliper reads 24.6 mm
